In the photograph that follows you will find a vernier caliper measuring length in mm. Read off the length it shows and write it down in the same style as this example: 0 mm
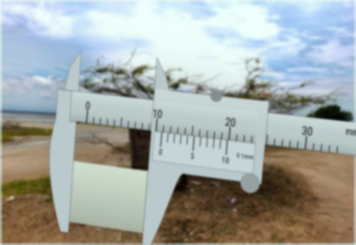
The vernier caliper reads 10.8 mm
